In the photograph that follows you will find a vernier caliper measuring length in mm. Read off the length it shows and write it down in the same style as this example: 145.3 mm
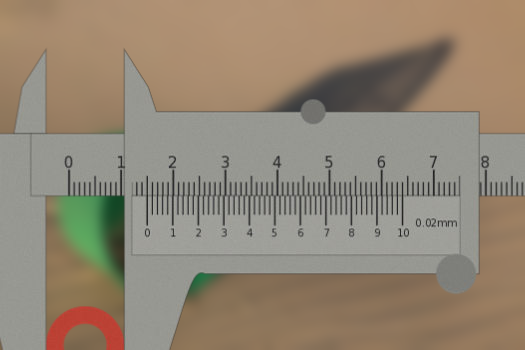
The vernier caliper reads 15.0 mm
